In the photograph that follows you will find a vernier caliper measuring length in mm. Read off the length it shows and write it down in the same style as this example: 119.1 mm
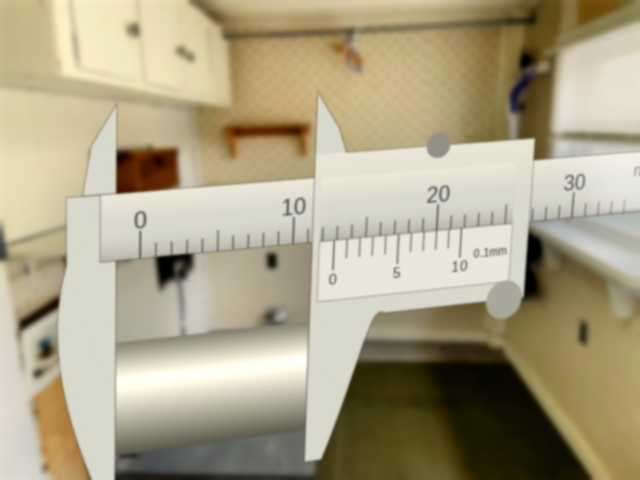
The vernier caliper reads 12.8 mm
